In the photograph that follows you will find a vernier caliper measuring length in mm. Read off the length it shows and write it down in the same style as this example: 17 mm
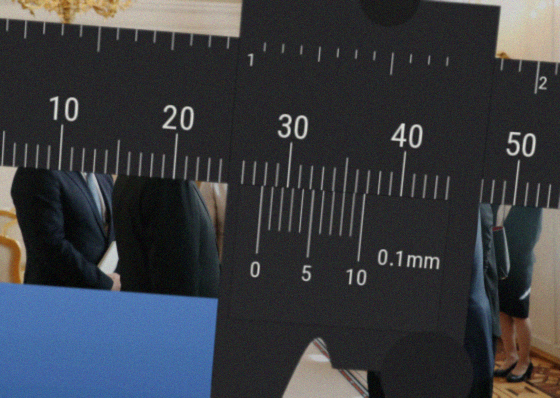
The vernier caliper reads 27.8 mm
